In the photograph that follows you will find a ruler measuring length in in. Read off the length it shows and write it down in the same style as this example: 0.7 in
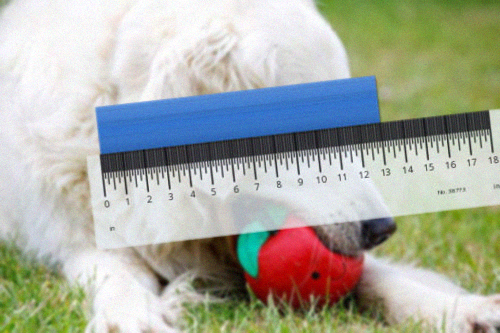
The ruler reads 13 in
